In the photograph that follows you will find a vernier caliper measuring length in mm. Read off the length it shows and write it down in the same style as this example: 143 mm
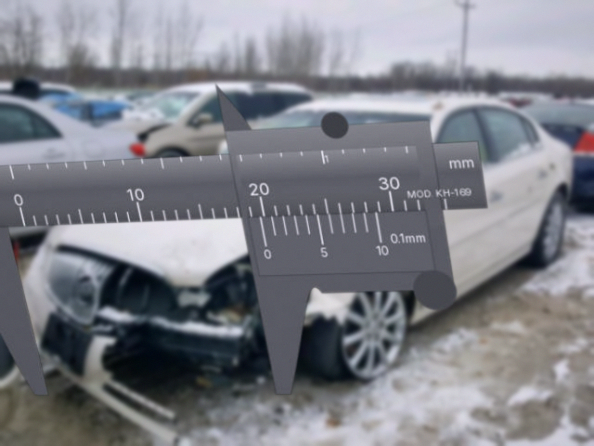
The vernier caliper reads 19.7 mm
